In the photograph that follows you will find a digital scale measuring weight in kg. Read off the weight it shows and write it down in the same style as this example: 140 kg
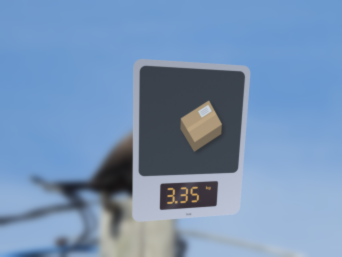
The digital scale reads 3.35 kg
